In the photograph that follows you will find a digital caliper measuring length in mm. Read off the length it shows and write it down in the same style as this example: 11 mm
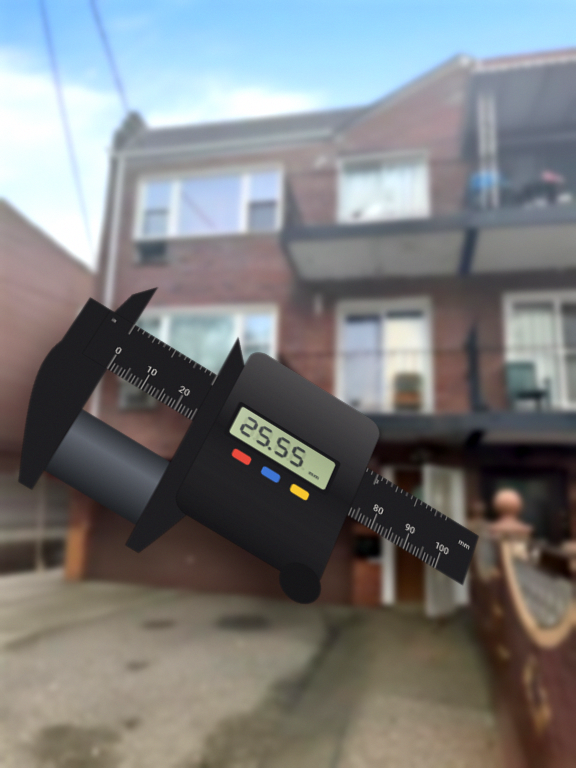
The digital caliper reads 25.55 mm
